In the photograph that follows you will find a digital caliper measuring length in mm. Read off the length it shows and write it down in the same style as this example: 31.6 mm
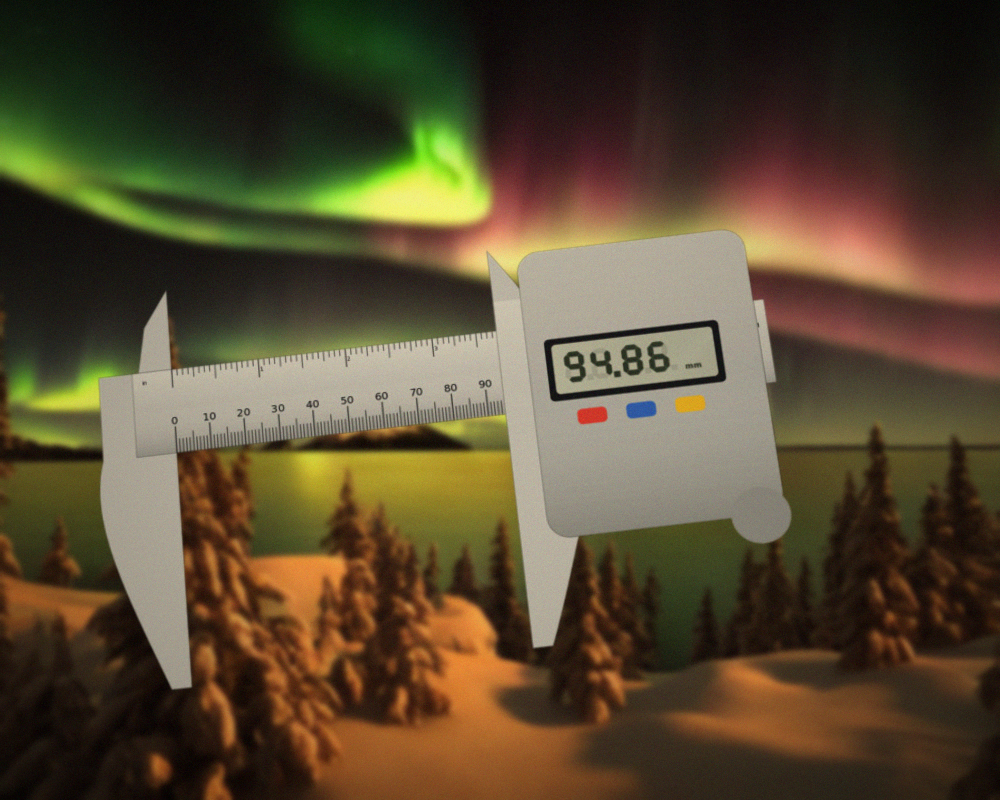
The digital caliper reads 94.86 mm
